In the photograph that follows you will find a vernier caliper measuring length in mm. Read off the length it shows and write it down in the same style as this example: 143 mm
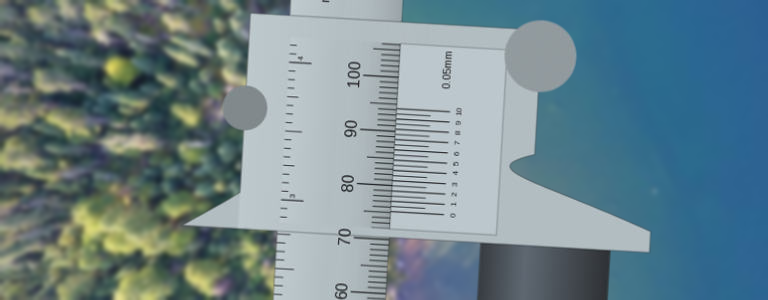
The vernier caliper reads 75.2 mm
